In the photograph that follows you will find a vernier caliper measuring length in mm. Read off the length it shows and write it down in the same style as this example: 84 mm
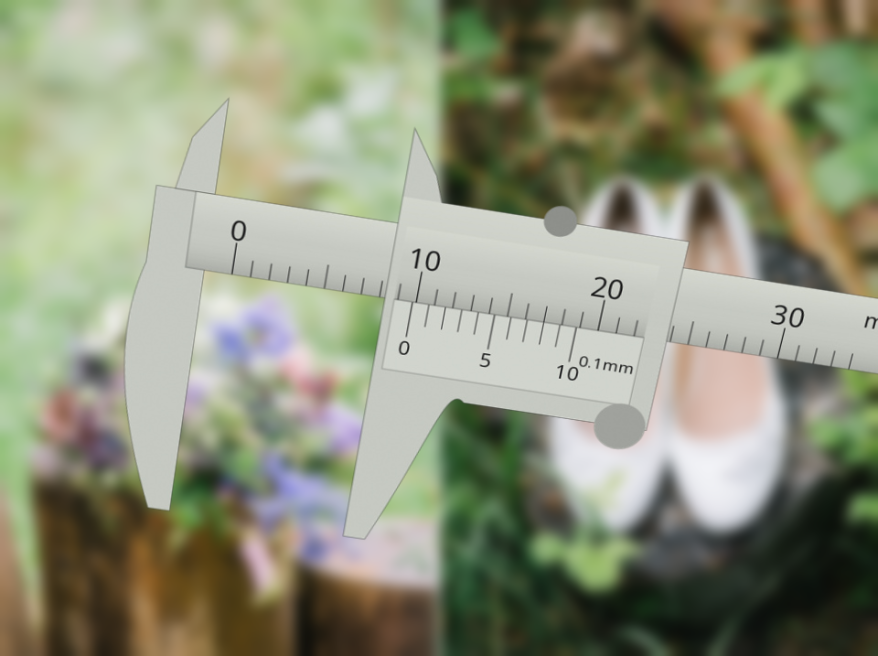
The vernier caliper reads 9.8 mm
